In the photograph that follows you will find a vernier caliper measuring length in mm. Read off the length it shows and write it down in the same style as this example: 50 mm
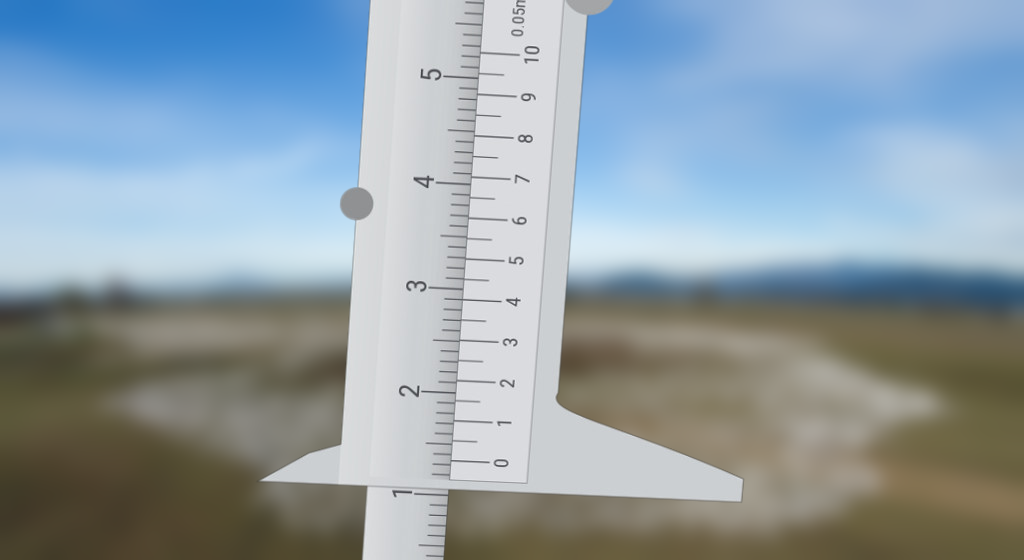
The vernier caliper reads 13.4 mm
